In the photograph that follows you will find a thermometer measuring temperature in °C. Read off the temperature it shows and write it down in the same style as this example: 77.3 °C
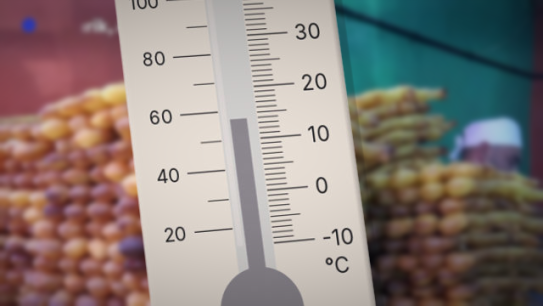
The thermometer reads 14 °C
